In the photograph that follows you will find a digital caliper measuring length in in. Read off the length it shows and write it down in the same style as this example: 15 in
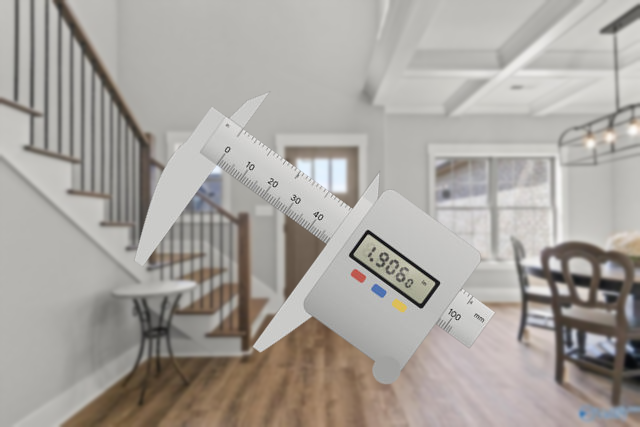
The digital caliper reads 1.9060 in
